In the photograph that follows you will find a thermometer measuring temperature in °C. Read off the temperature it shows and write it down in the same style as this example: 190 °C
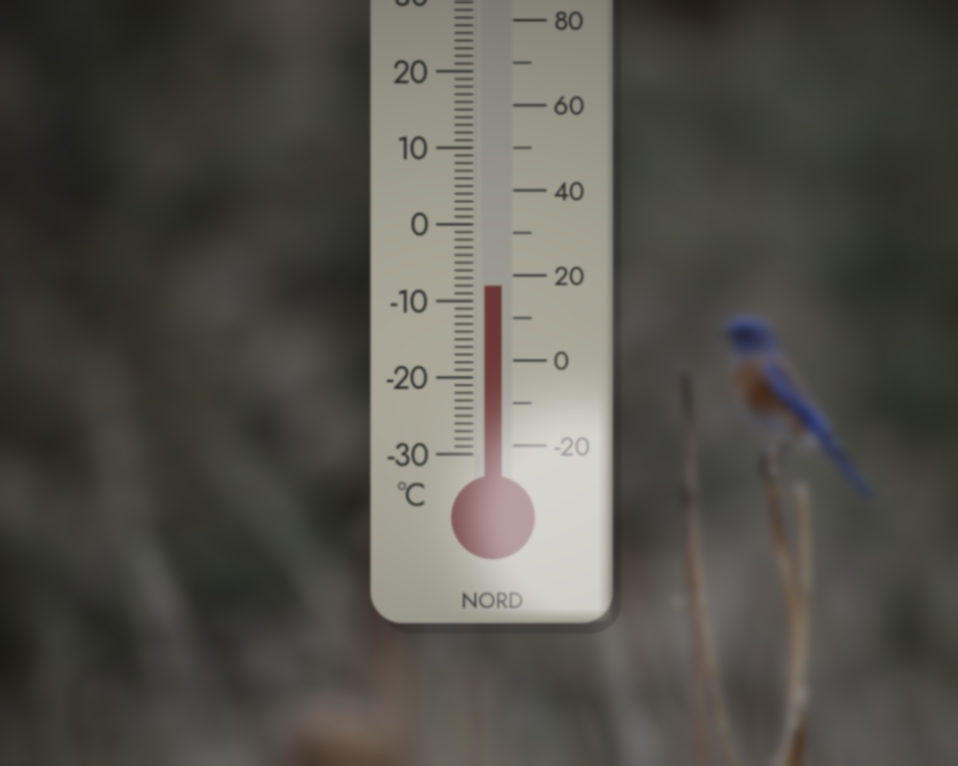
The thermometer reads -8 °C
